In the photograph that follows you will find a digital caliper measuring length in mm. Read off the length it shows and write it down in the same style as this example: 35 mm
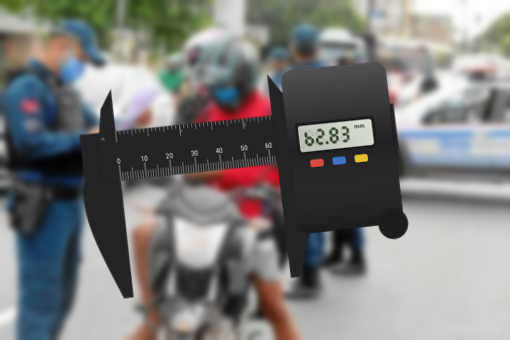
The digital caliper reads 62.83 mm
